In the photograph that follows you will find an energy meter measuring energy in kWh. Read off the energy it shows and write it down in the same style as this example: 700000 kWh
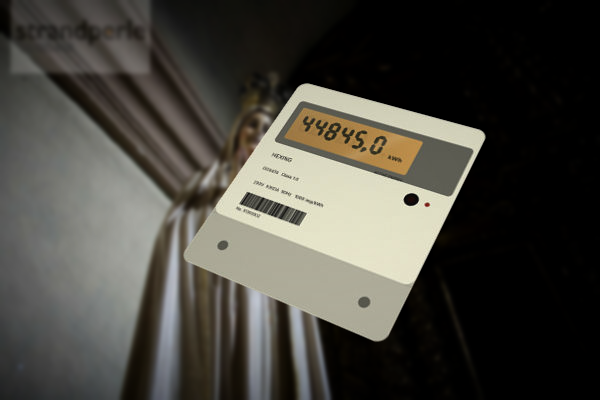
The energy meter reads 44845.0 kWh
